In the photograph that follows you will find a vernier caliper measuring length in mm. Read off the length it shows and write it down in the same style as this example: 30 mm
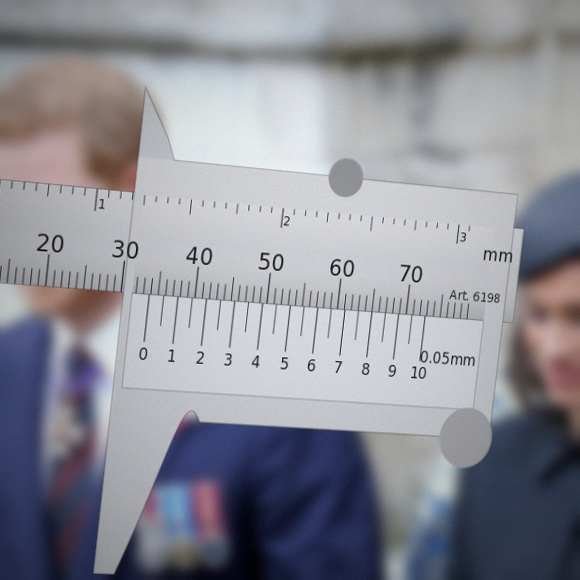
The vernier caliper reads 33.8 mm
